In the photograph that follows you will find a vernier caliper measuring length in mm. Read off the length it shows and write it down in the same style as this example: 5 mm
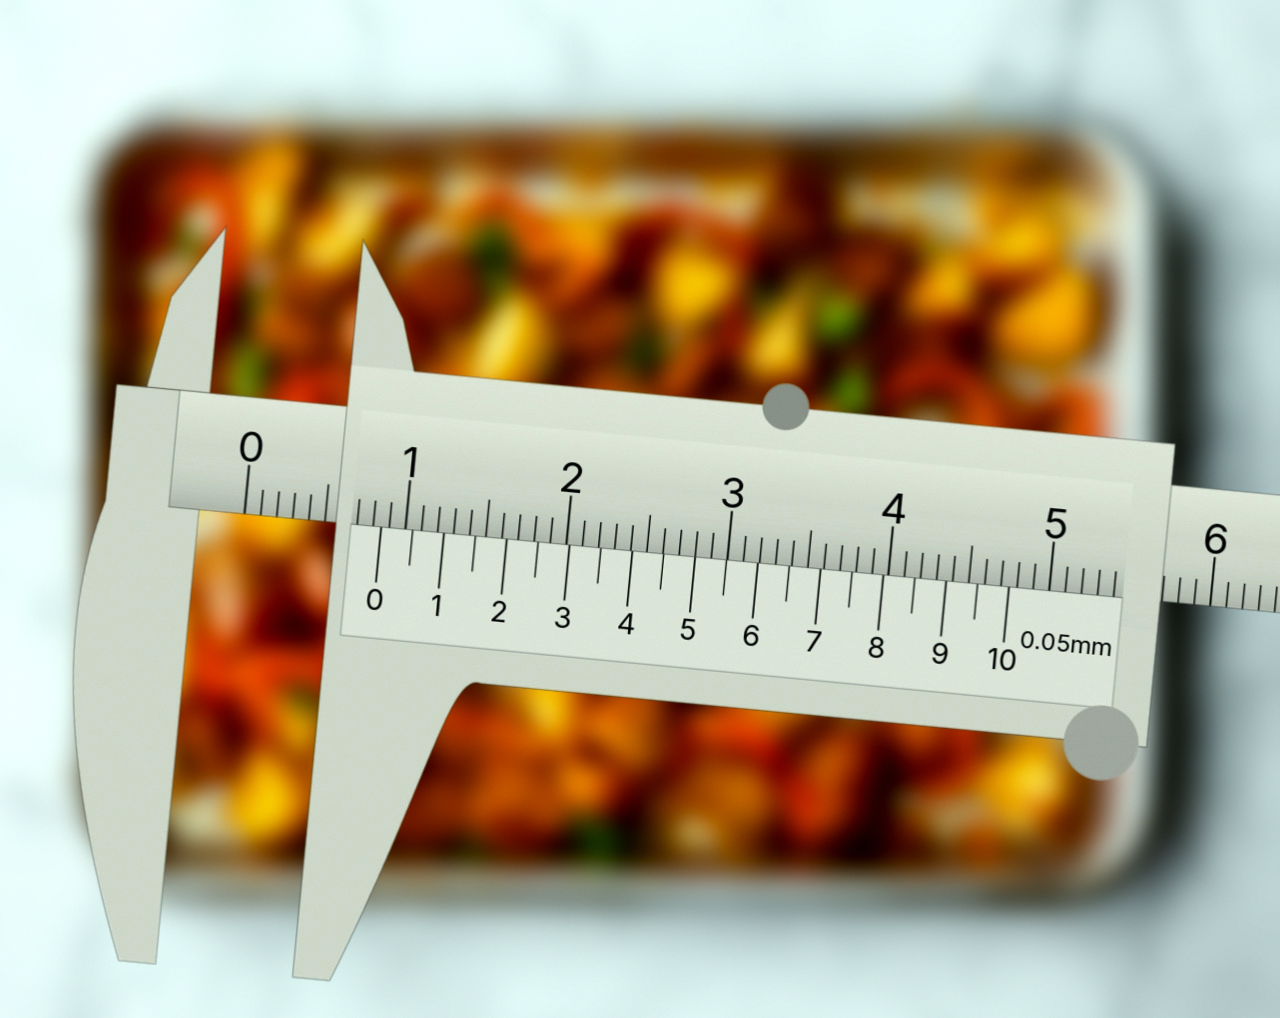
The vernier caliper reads 8.5 mm
